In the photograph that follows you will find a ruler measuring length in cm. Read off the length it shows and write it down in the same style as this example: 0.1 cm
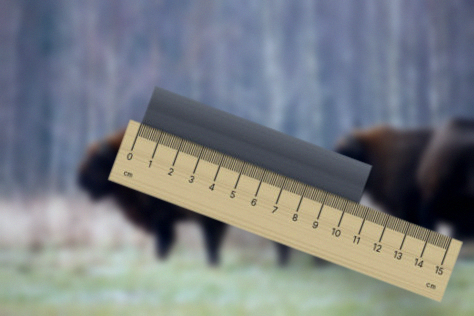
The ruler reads 10.5 cm
